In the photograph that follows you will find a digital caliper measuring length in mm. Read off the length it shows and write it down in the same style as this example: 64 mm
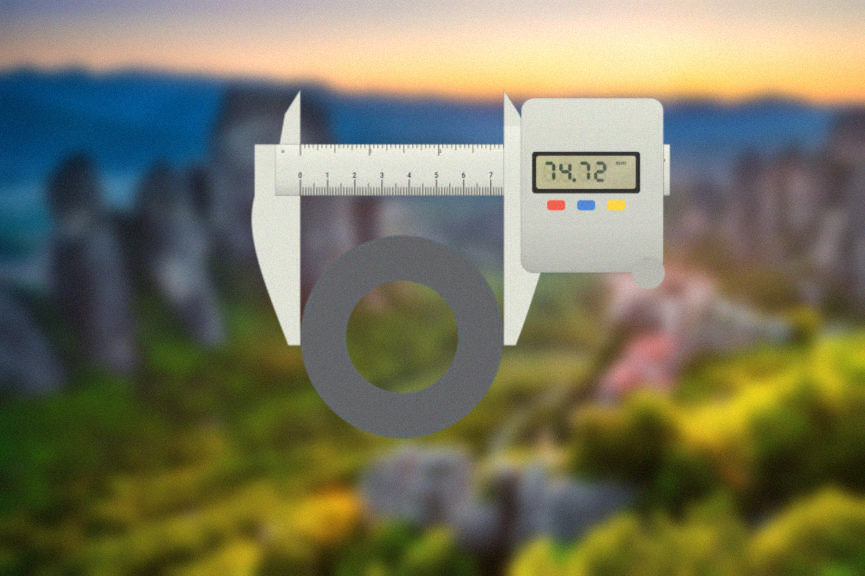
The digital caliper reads 74.72 mm
